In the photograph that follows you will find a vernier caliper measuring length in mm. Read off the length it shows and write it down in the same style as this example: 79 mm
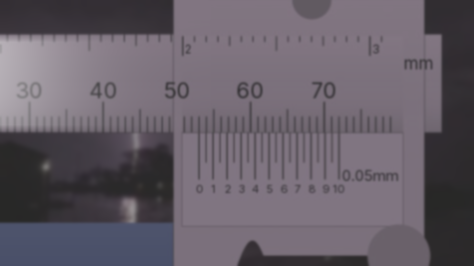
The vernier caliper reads 53.0 mm
